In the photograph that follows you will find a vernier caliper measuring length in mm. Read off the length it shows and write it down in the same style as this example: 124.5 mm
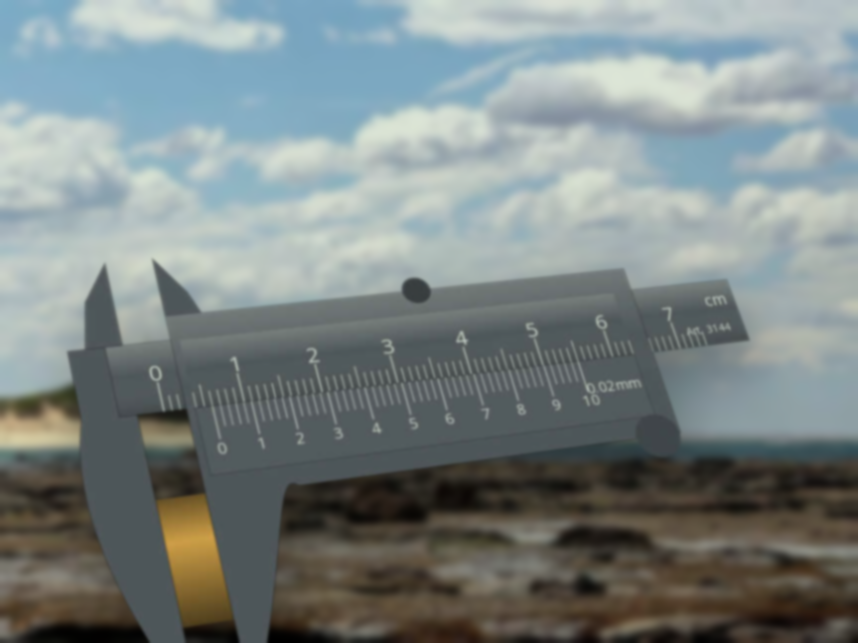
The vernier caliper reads 6.0 mm
